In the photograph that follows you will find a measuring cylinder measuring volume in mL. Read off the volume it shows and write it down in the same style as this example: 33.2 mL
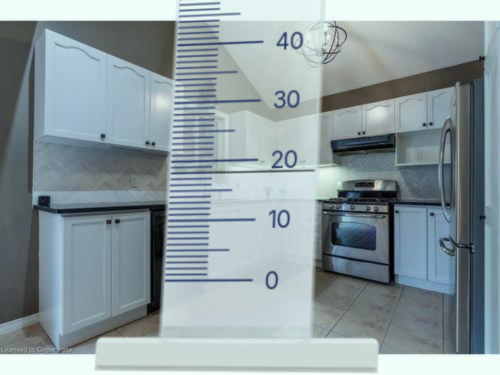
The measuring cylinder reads 18 mL
